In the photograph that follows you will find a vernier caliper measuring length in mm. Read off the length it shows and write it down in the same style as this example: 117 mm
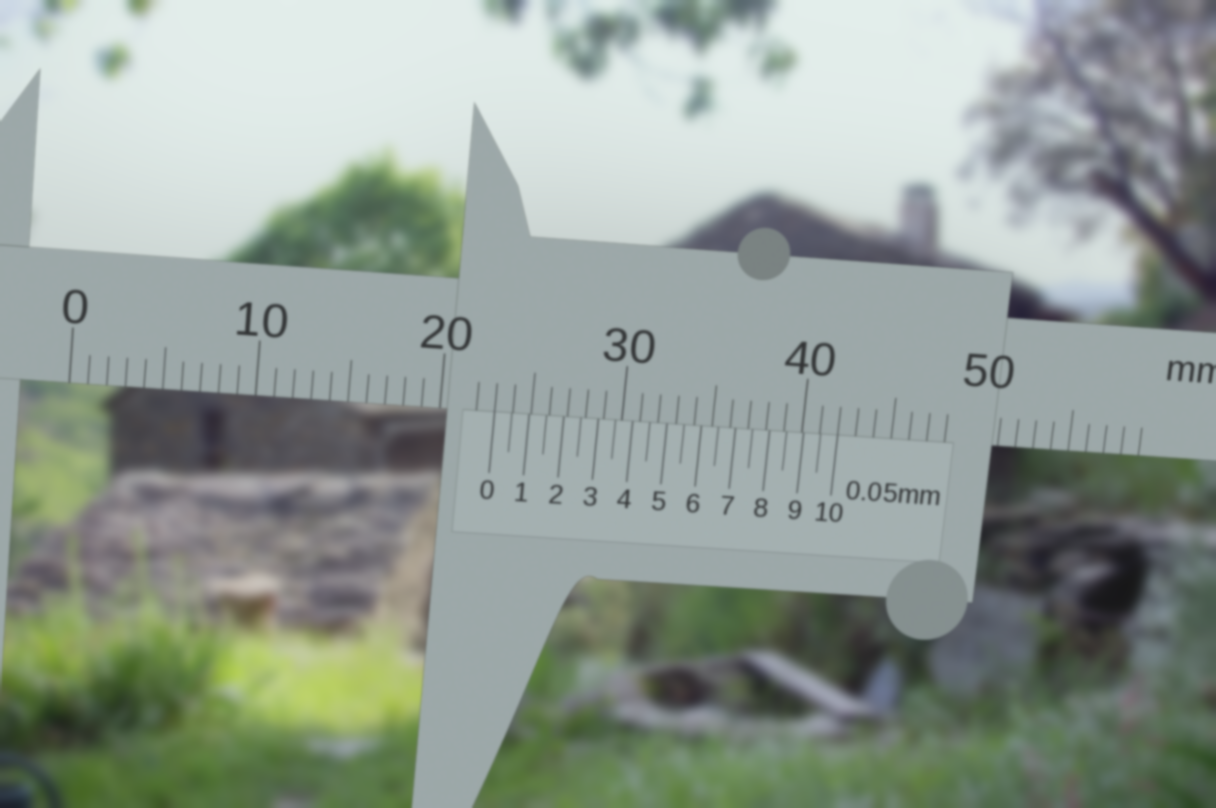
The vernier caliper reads 23.0 mm
